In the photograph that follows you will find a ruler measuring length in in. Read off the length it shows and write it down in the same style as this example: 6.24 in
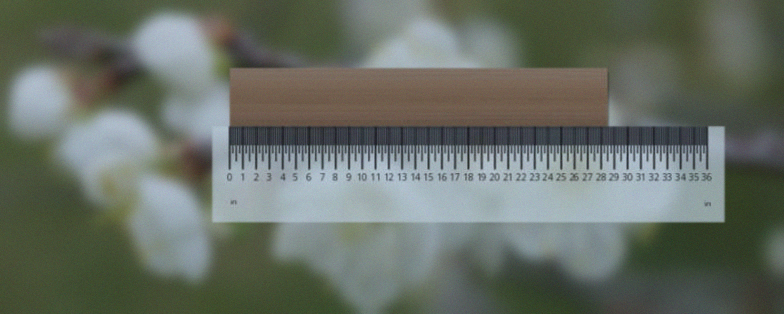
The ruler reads 28.5 in
